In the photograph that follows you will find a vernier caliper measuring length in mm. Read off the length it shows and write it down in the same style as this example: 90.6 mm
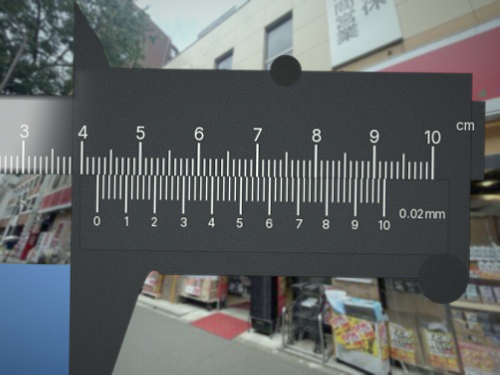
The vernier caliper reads 42.8 mm
